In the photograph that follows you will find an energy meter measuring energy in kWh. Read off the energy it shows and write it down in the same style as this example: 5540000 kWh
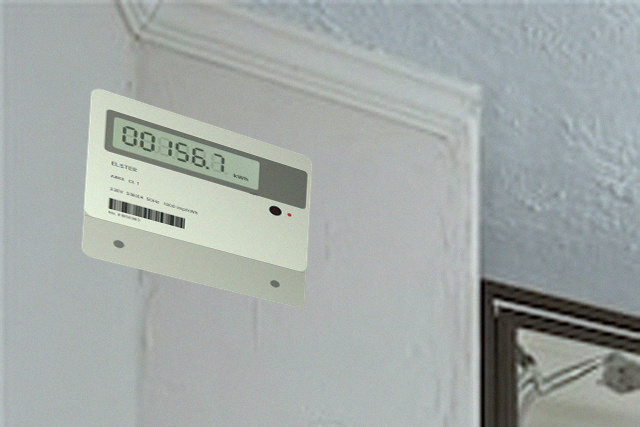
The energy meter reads 156.7 kWh
